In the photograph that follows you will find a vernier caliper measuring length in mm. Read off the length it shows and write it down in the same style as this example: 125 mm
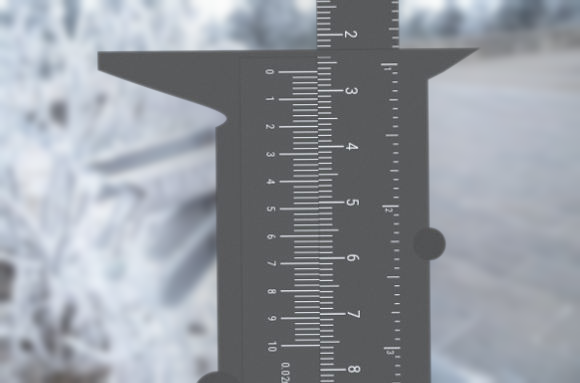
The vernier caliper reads 26.6 mm
